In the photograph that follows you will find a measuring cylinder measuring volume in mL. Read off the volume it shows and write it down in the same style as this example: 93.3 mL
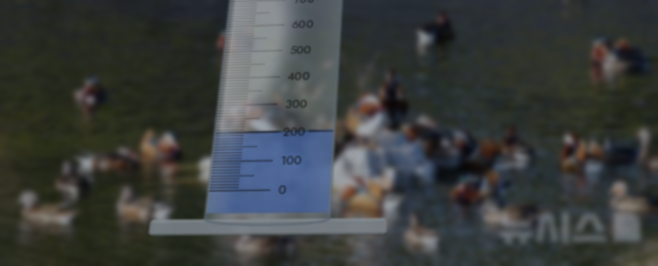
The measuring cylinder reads 200 mL
